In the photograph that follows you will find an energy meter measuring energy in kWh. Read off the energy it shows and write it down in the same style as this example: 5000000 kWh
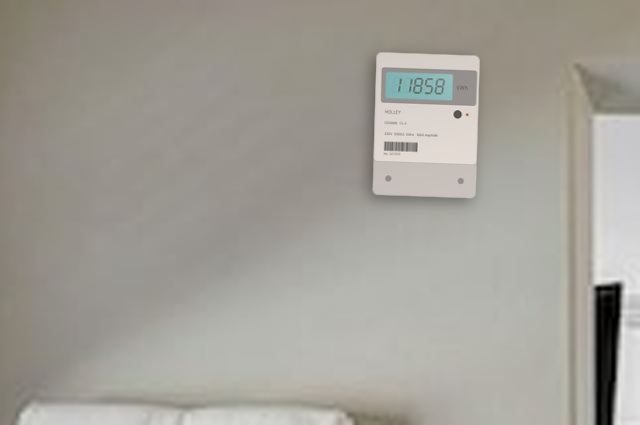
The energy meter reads 11858 kWh
